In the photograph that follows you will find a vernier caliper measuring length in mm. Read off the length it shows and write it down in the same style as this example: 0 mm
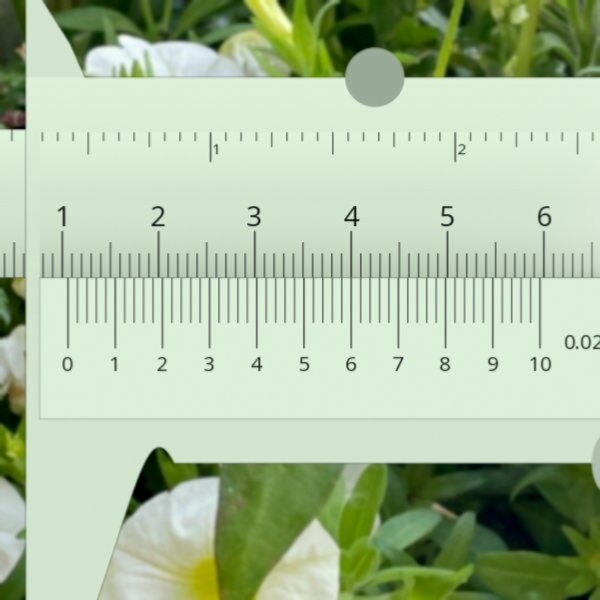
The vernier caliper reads 10.6 mm
